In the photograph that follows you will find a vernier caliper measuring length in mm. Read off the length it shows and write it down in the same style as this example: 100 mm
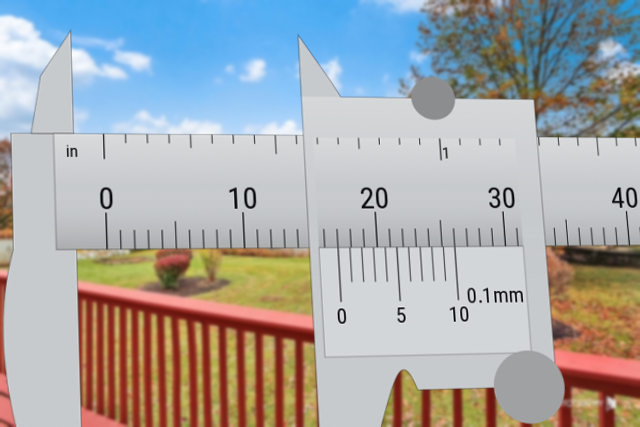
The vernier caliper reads 17.0 mm
